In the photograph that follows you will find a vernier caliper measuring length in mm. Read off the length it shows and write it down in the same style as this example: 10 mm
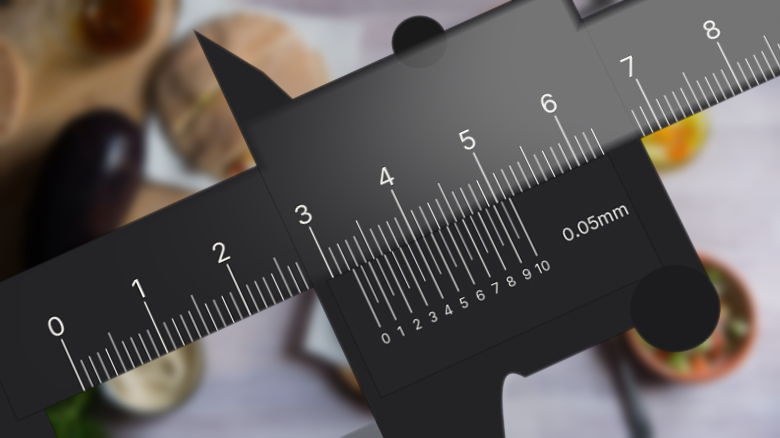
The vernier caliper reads 32.4 mm
